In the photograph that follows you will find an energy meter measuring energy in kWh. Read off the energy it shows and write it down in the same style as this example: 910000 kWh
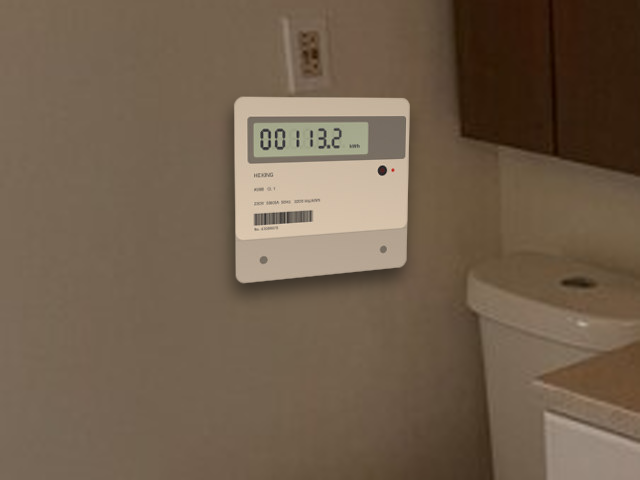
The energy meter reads 113.2 kWh
